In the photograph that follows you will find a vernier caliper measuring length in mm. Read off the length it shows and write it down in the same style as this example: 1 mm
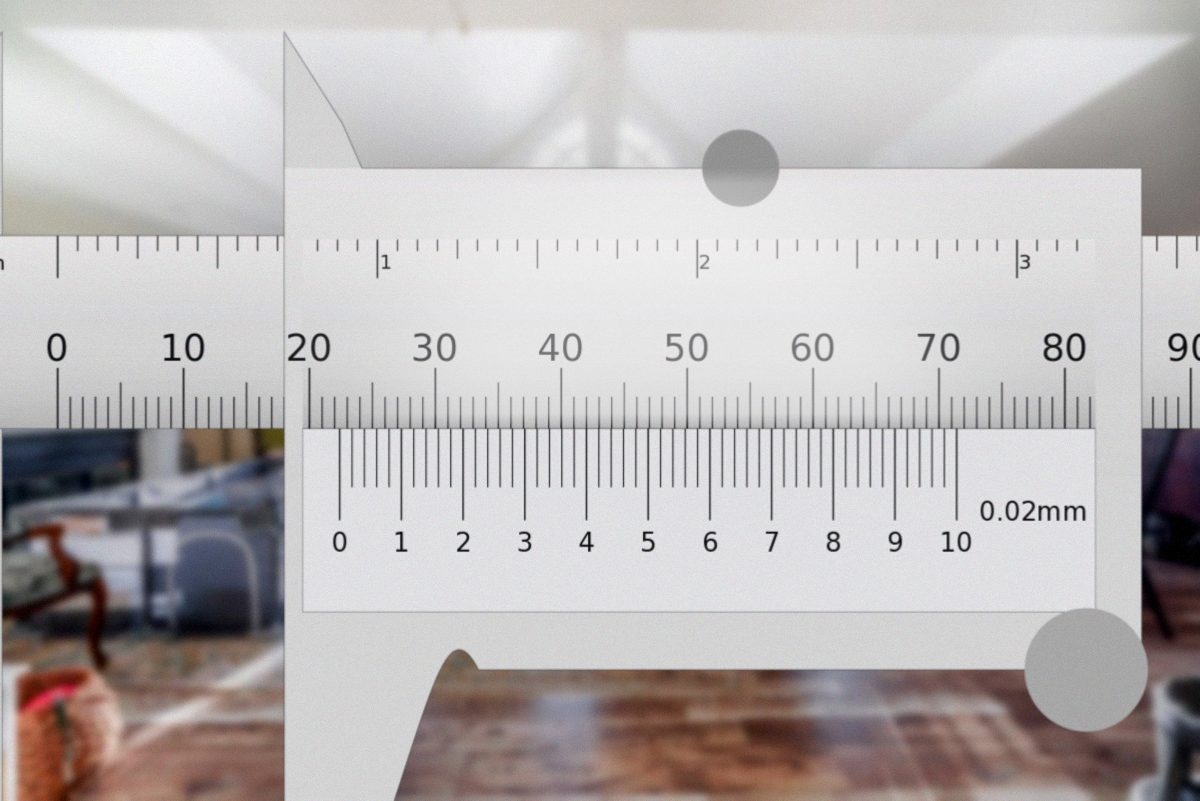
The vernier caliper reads 22.4 mm
